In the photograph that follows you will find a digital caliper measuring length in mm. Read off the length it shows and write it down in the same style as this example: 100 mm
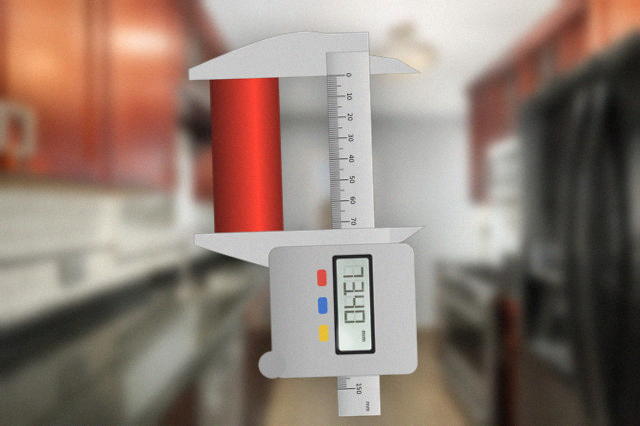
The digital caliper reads 73.40 mm
